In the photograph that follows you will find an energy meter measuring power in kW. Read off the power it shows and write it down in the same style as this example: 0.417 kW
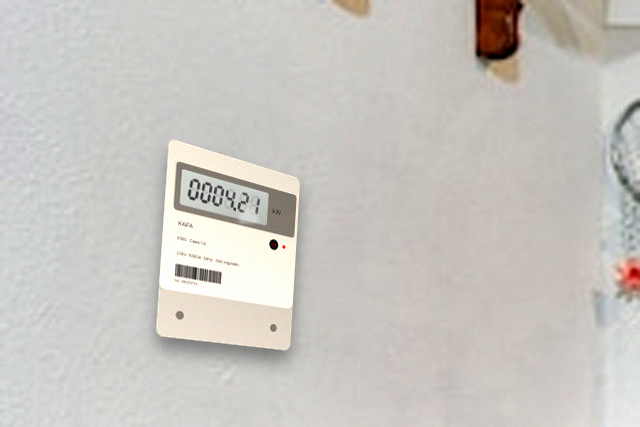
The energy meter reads 4.21 kW
